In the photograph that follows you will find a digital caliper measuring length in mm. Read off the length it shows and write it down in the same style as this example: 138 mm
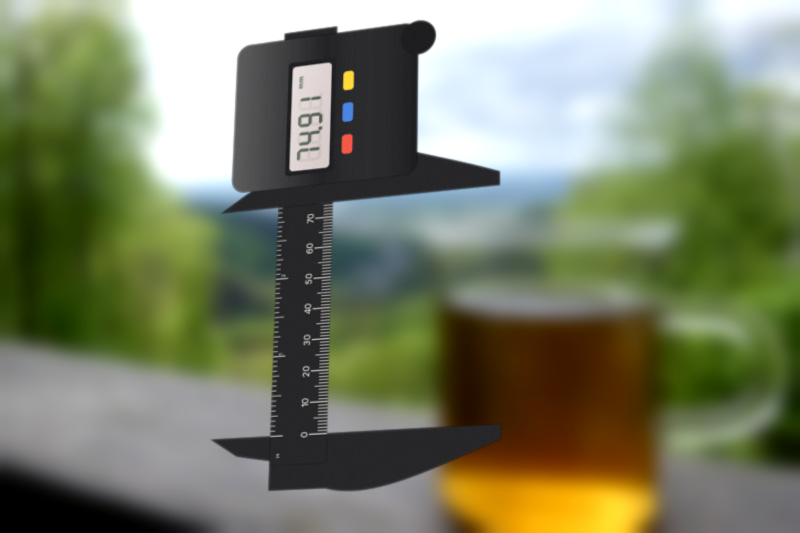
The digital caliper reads 74.91 mm
